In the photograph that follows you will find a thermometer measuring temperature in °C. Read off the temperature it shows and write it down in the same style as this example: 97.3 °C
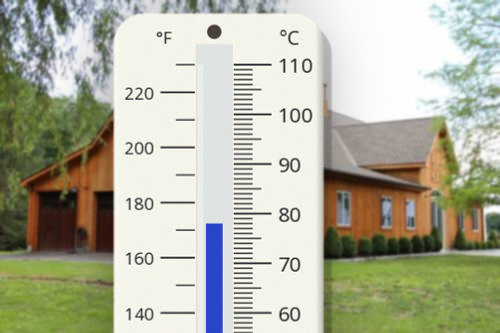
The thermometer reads 78 °C
